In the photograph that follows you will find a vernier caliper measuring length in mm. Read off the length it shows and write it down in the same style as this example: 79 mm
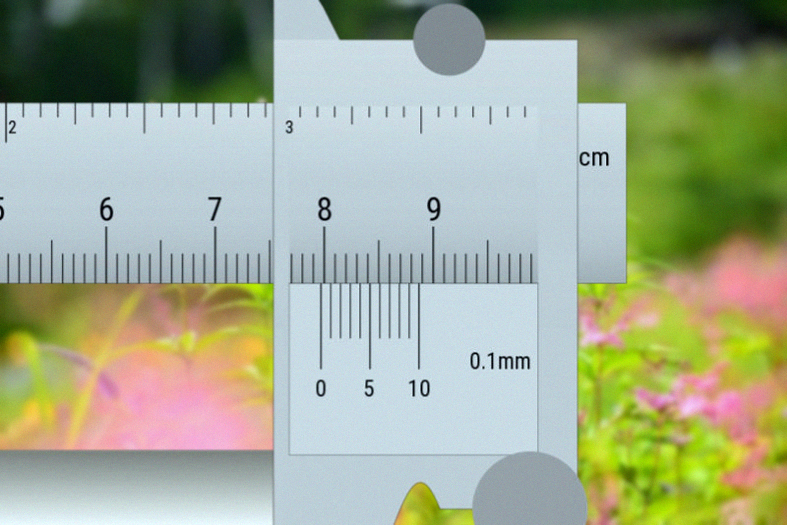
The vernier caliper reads 79.7 mm
